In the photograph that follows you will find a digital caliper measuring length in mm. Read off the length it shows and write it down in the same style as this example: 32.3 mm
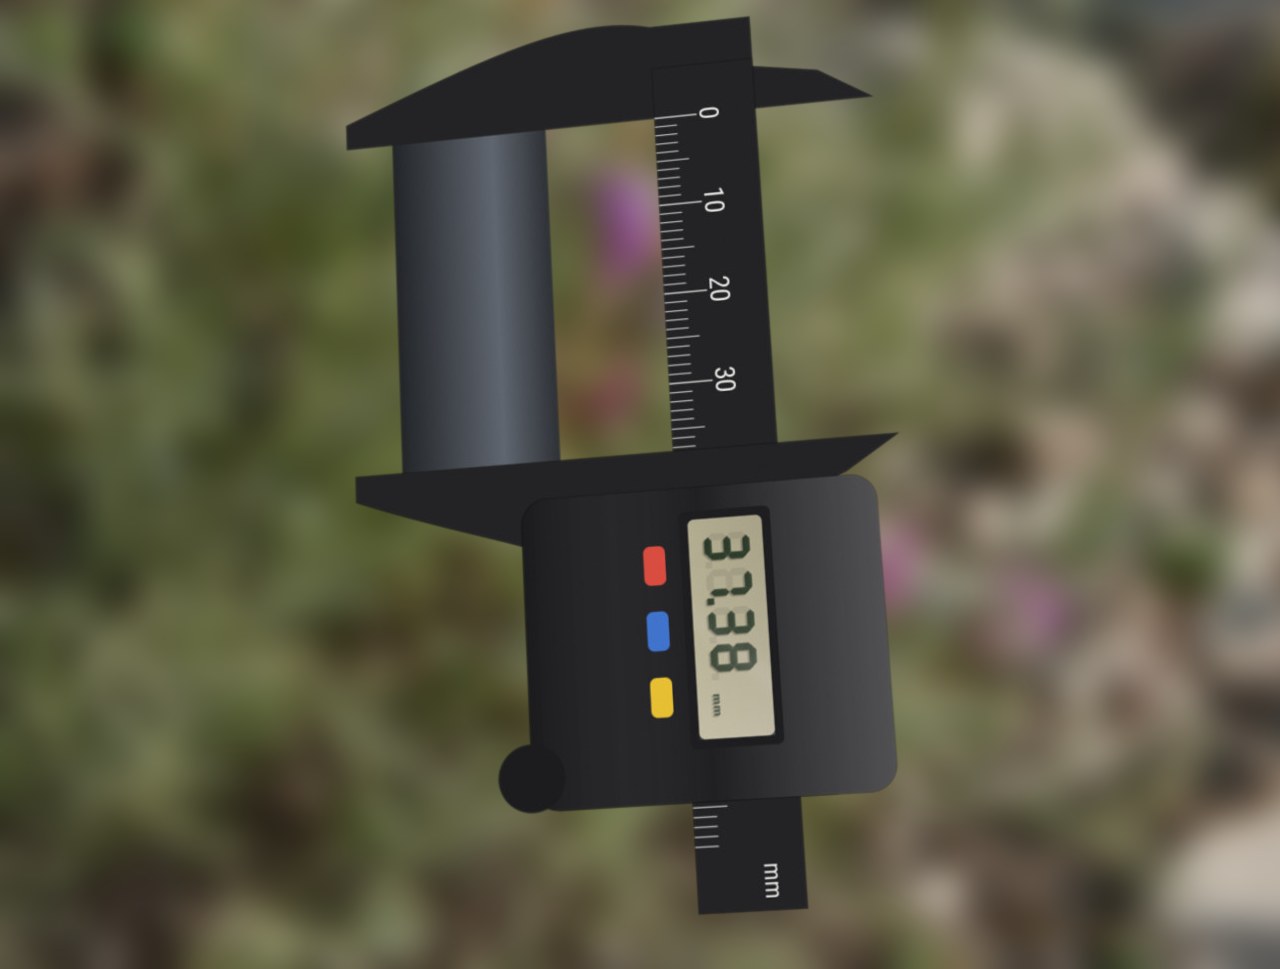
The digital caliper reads 37.38 mm
